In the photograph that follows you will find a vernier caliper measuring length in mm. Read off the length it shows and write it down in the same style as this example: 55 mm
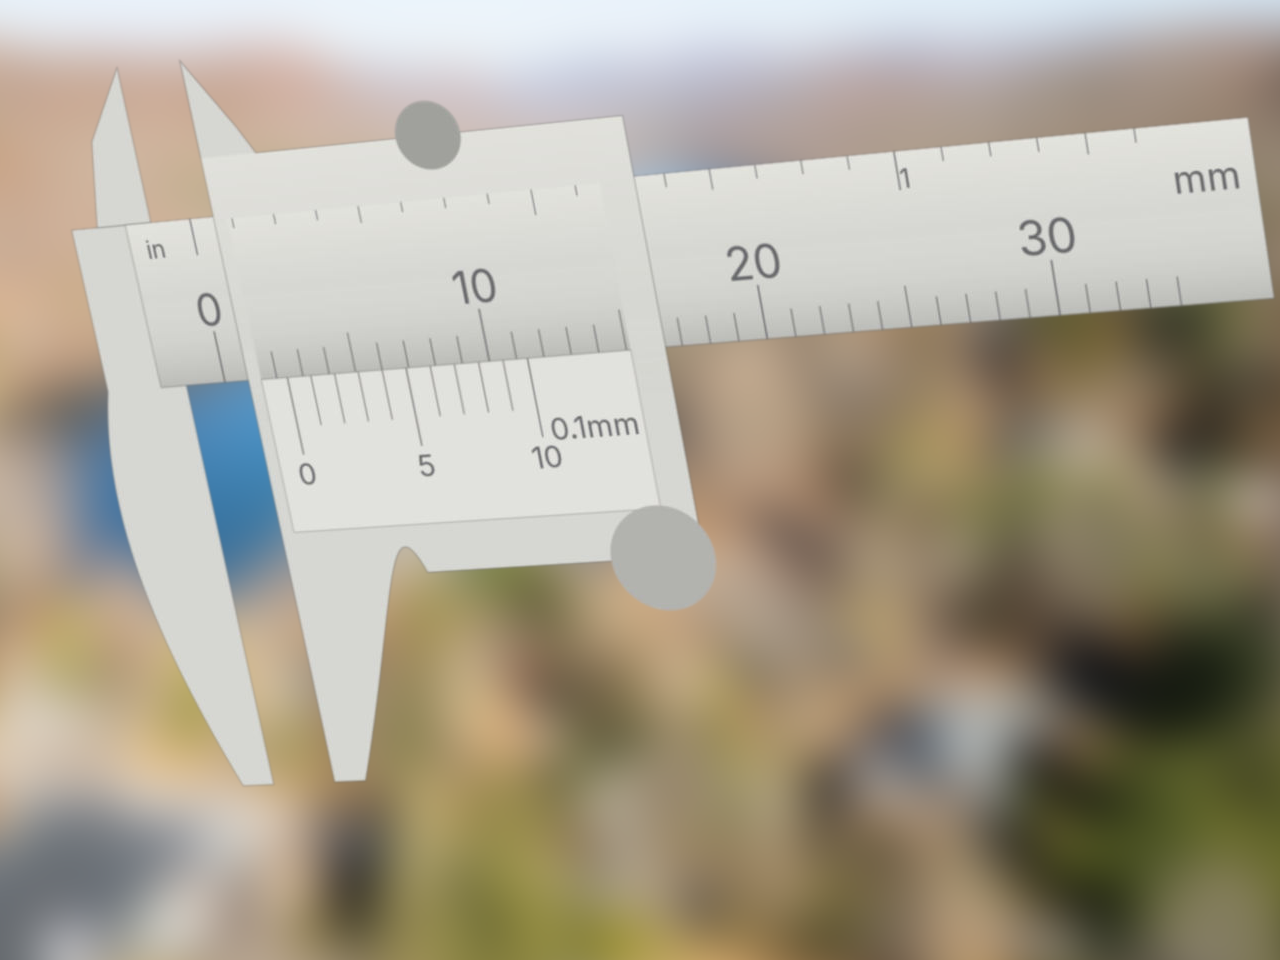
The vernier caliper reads 2.4 mm
